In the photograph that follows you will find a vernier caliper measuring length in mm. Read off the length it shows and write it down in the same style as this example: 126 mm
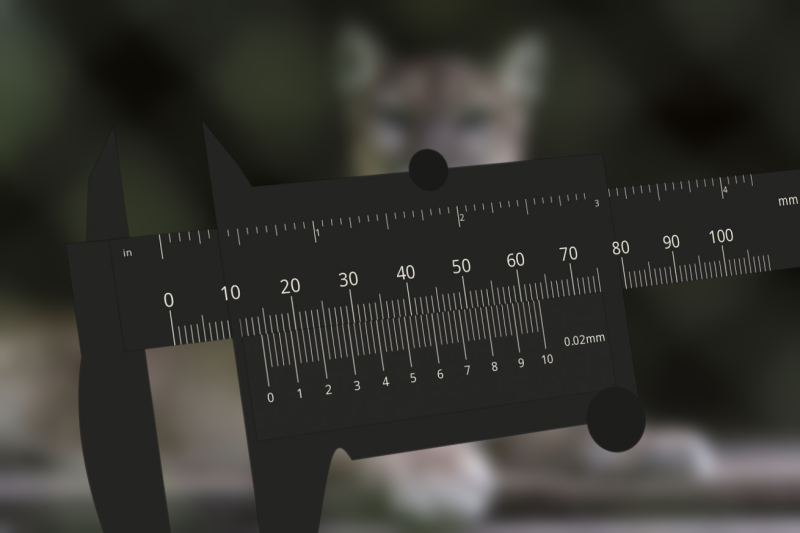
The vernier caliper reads 14.2 mm
